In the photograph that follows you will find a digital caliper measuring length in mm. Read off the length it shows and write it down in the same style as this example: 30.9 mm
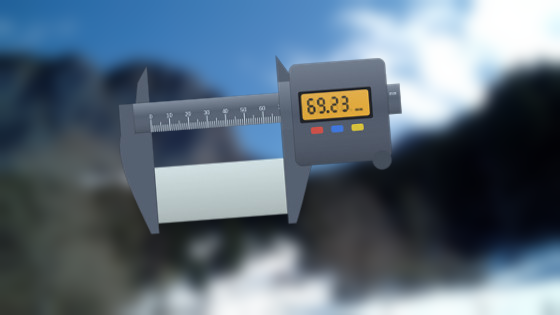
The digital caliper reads 69.23 mm
